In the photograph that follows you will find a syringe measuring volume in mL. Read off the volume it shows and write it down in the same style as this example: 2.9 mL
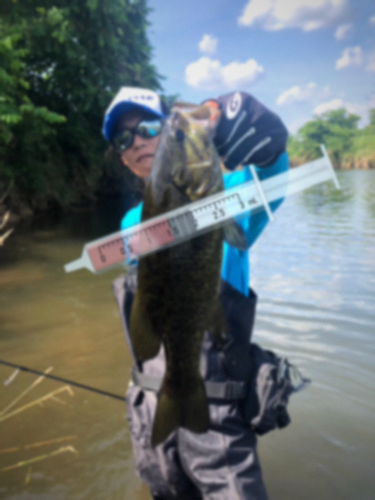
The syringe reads 1.5 mL
